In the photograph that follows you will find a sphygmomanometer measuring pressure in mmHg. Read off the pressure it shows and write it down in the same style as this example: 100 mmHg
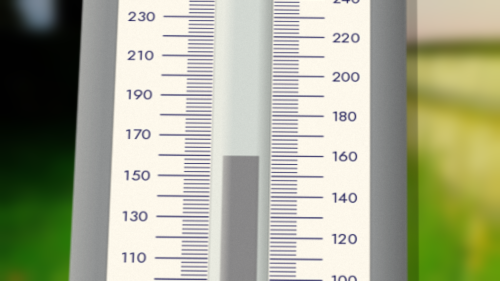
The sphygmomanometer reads 160 mmHg
